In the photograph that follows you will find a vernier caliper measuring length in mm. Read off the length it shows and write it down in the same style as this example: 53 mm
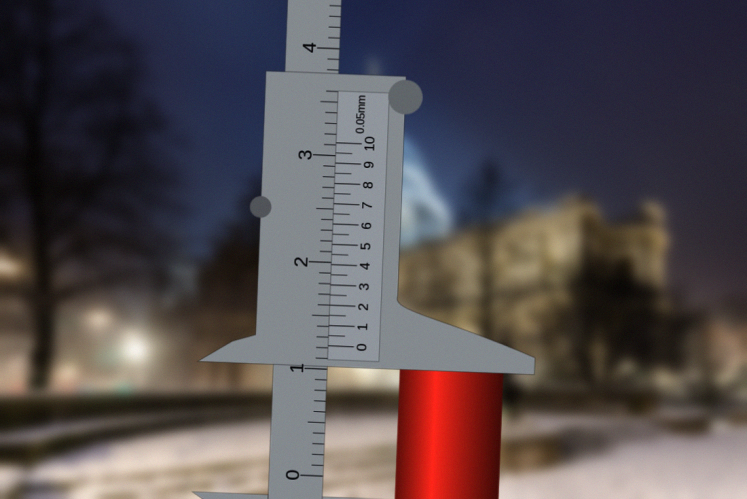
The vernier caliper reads 12.2 mm
